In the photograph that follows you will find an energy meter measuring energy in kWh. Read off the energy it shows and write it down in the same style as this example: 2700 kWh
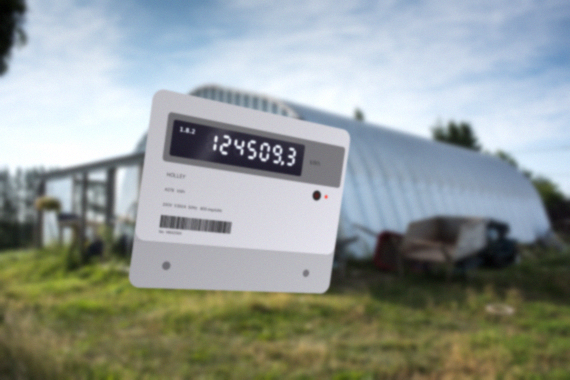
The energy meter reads 124509.3 kWh
